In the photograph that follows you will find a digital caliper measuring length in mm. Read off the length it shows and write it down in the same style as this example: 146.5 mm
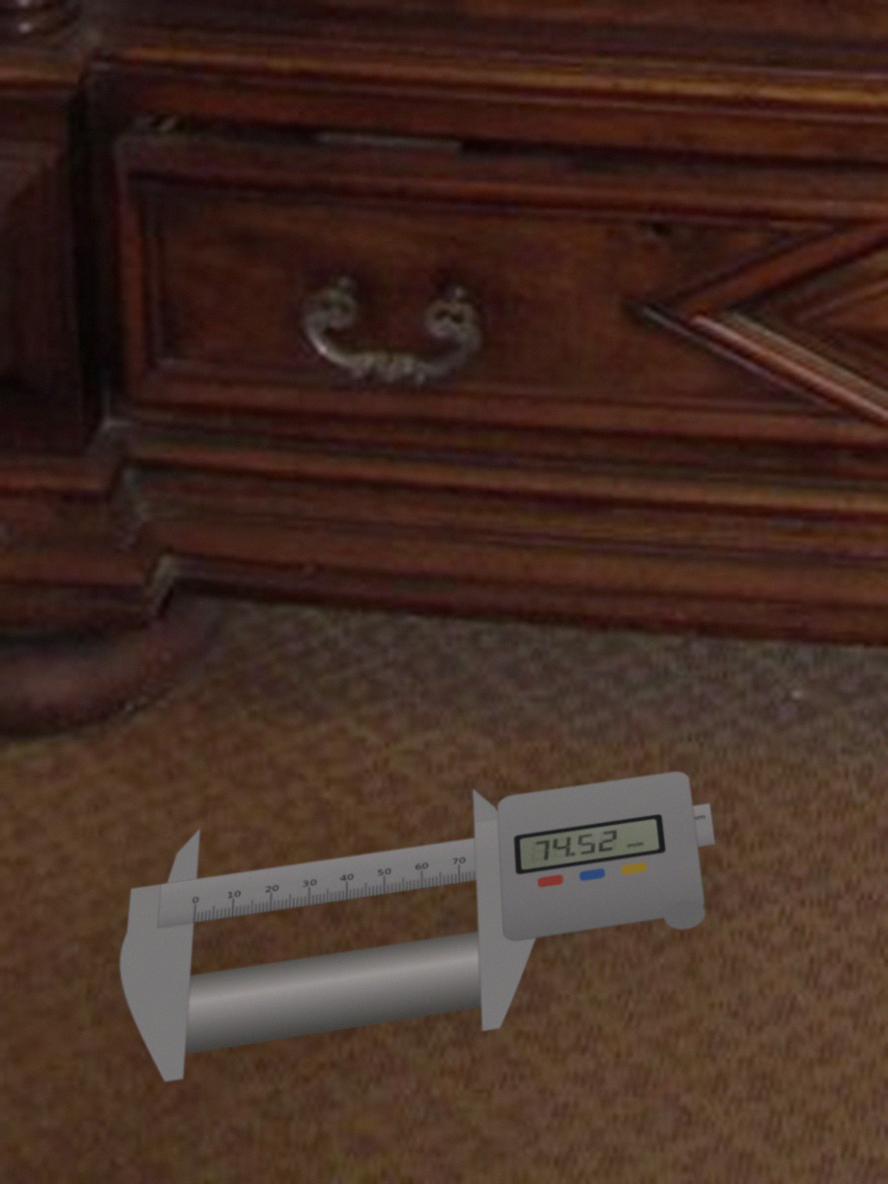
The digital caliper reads 74.52 mm
